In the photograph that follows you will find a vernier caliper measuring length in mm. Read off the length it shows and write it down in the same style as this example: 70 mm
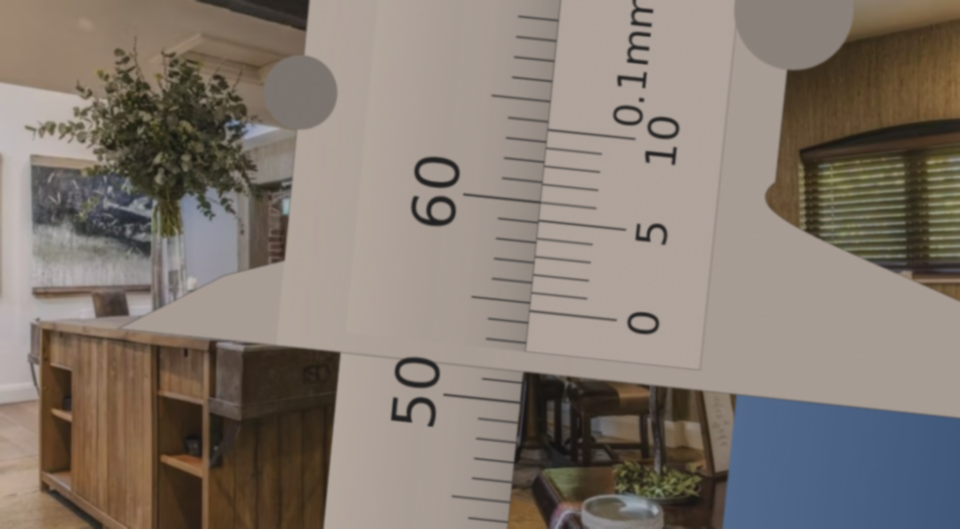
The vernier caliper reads 54.6 mm
